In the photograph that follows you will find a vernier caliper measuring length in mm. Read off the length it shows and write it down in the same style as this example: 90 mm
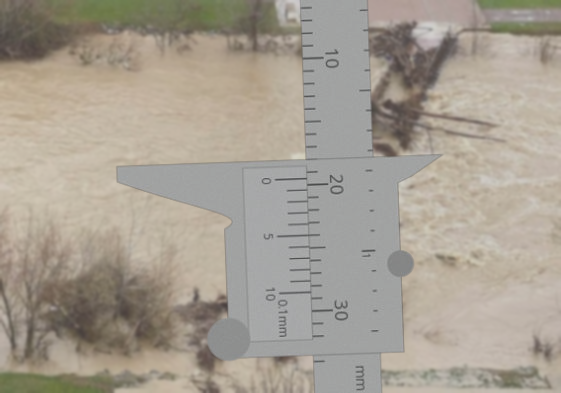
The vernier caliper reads 19.5 mm
